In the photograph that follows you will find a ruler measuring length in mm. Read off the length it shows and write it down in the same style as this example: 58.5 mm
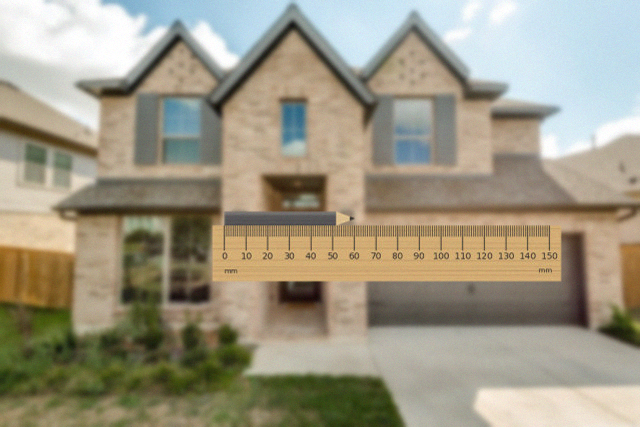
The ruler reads 60 mm
